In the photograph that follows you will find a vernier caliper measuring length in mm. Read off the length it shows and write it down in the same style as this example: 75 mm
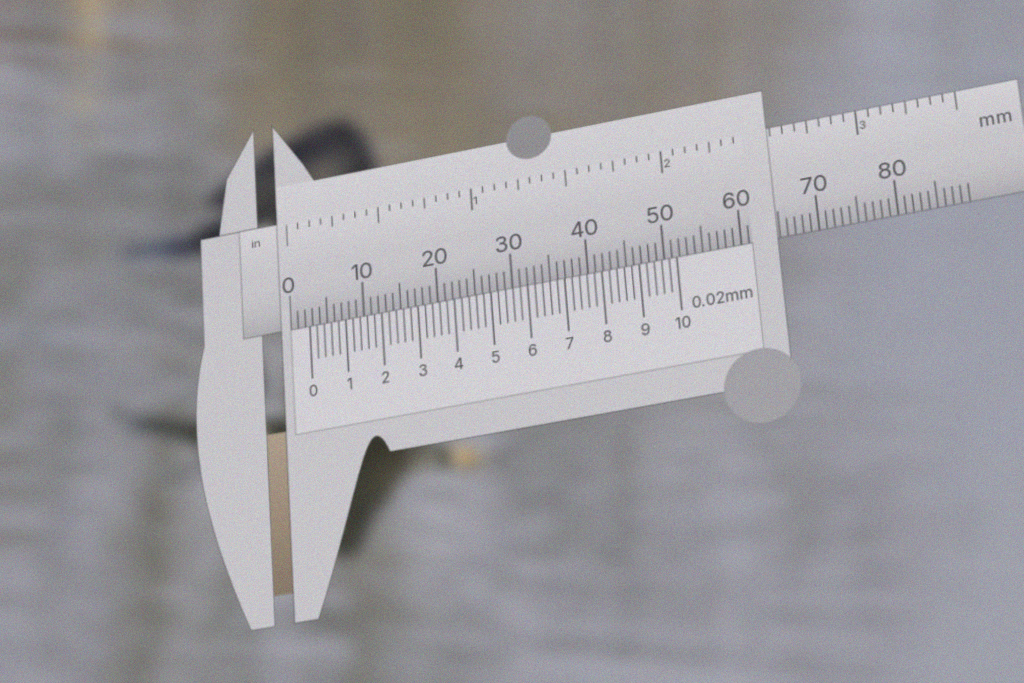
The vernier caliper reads 2.6 mm
